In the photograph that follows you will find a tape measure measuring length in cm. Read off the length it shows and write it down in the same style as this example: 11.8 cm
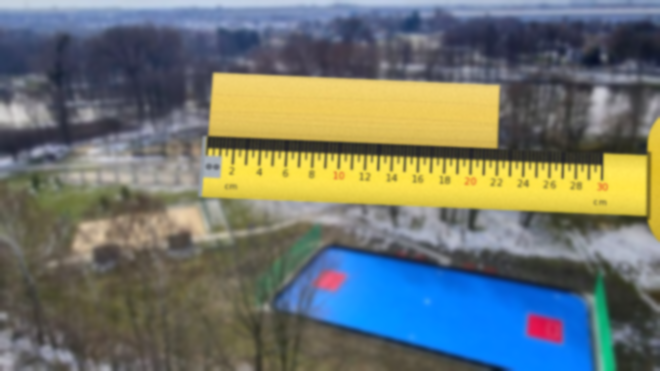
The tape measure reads 22 cm
